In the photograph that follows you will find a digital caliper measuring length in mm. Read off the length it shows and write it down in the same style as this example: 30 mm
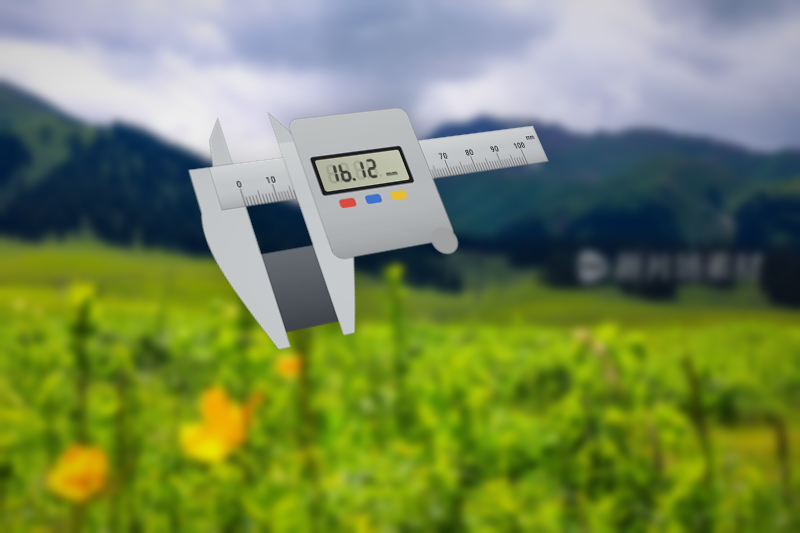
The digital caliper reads 16.12 mm
